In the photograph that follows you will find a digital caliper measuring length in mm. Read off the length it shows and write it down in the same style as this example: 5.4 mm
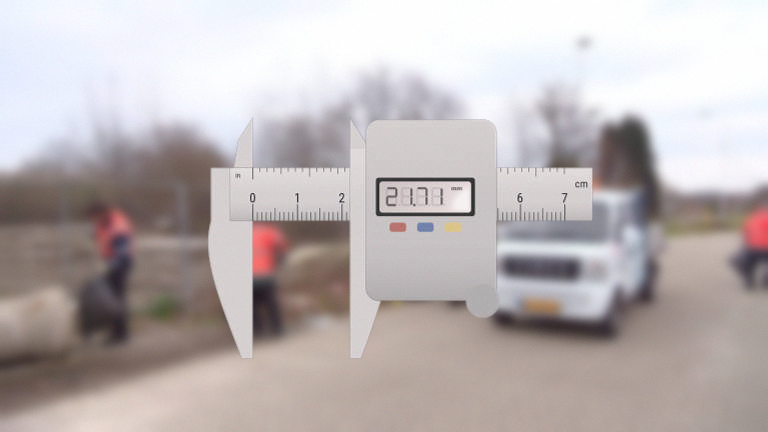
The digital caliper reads 21.71 mm
